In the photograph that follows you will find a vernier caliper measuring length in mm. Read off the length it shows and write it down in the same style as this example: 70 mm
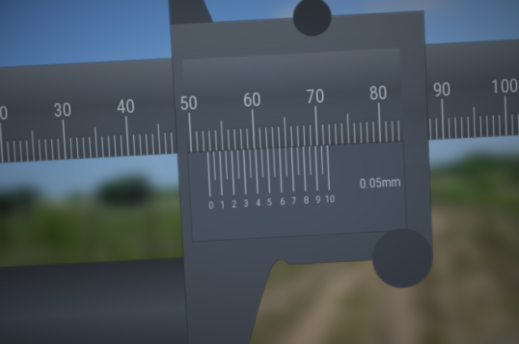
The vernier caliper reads 52.6 mm
